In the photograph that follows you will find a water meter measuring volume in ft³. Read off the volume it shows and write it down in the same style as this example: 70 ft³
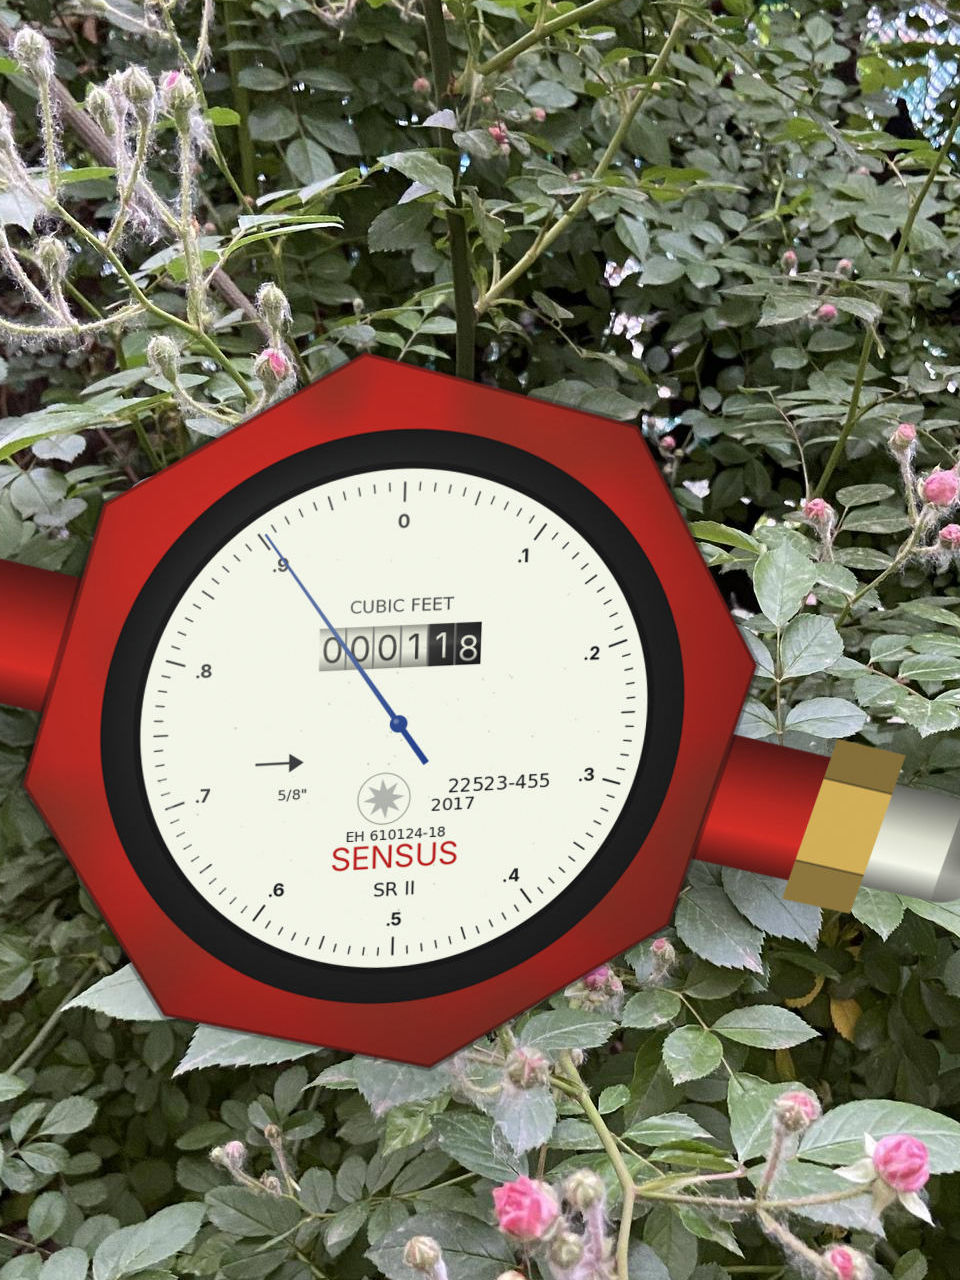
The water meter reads 117.90 ft³
